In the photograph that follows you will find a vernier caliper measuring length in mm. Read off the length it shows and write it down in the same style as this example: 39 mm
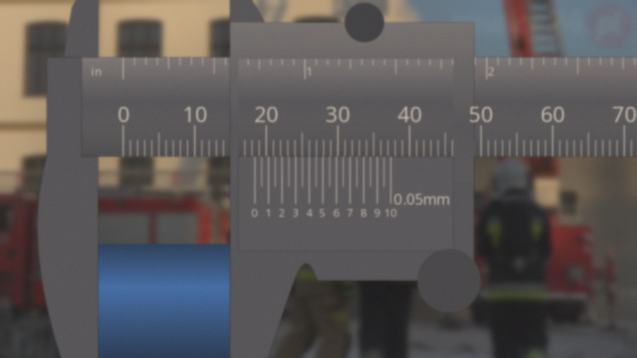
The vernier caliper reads 18.4 mm
